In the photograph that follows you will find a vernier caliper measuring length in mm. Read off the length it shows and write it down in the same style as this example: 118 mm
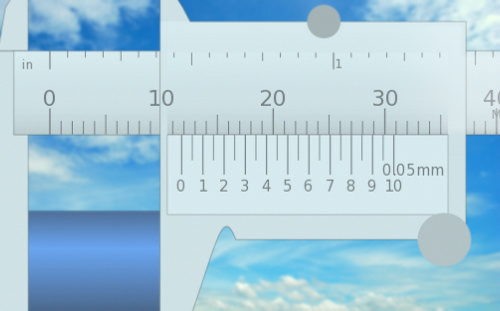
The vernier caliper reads 11.8 mm
